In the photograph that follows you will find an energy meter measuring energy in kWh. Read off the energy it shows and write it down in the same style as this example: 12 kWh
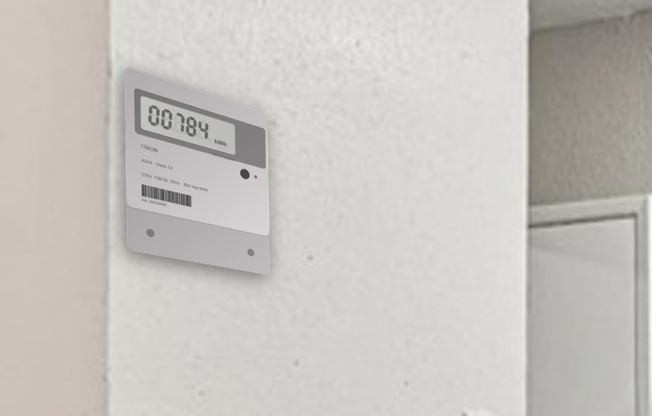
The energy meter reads 784 kWh
